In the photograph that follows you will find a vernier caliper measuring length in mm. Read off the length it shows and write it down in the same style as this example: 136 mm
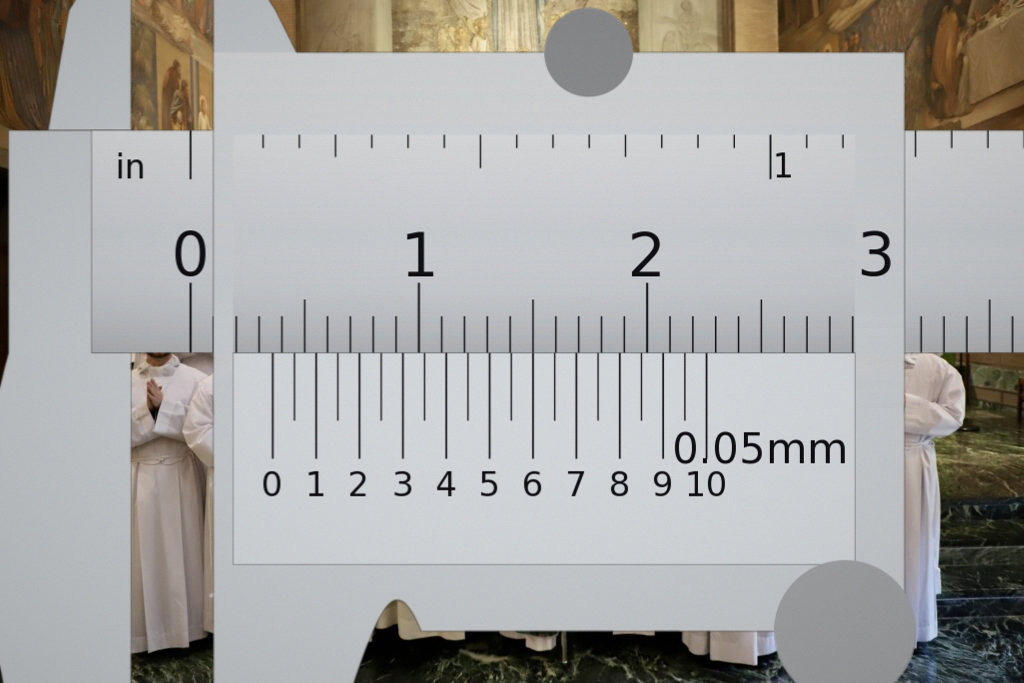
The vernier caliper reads 3.6 mm
